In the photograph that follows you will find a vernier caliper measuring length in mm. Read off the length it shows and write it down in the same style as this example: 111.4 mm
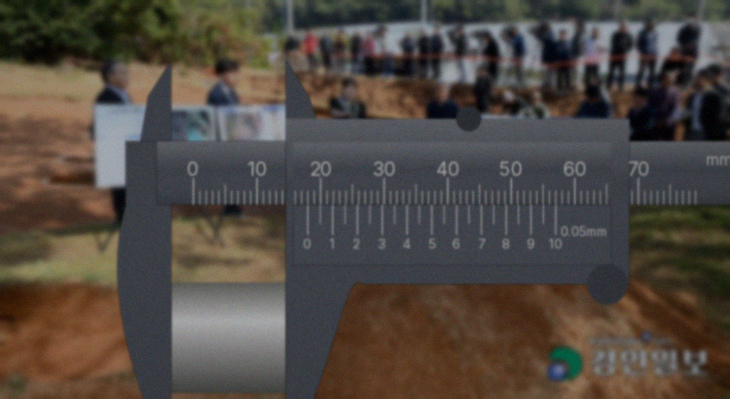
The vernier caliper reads 18.0 mm
